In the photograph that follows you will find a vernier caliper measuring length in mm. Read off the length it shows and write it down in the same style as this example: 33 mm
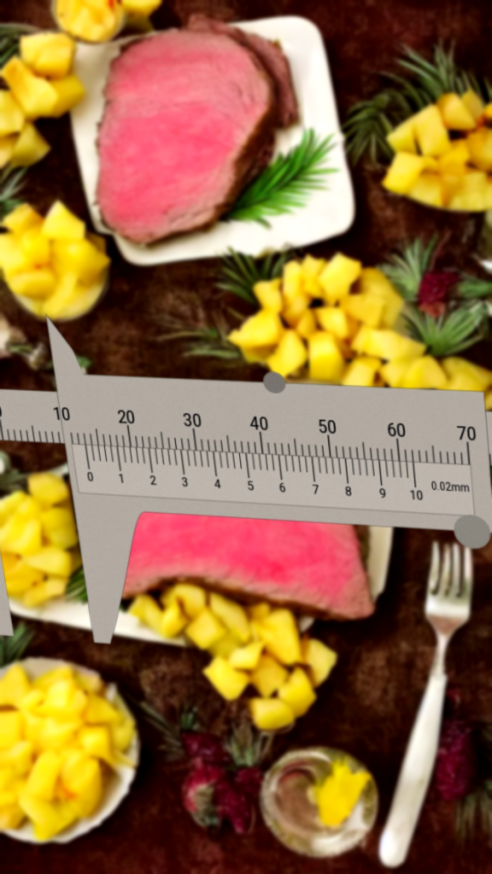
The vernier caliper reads 13.0 mm
